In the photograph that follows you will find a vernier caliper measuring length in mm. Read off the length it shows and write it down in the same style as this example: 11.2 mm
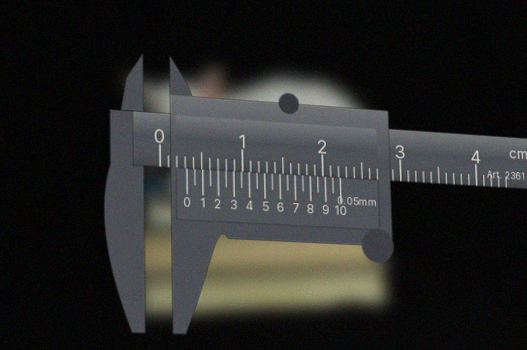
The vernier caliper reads 3.2 mm
